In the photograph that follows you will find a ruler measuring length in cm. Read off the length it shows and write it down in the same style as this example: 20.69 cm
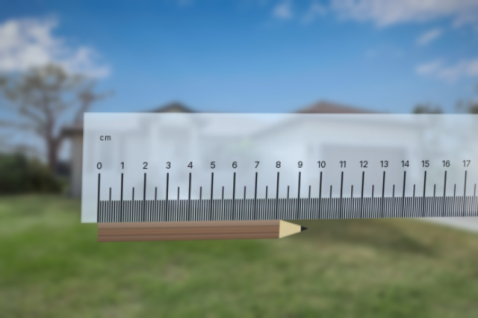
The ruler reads 9.5 cm
